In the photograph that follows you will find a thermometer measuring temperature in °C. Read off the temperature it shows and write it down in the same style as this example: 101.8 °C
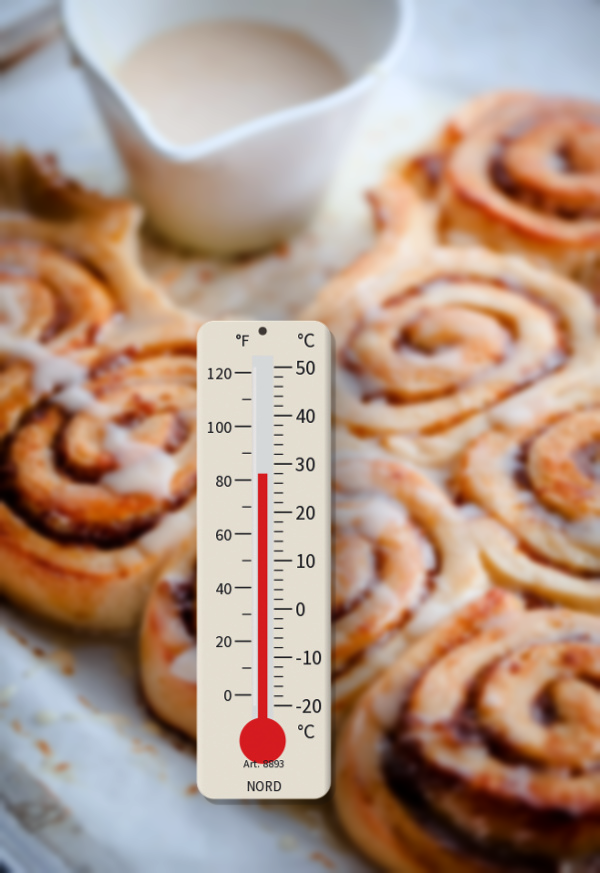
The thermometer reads 28 °C
